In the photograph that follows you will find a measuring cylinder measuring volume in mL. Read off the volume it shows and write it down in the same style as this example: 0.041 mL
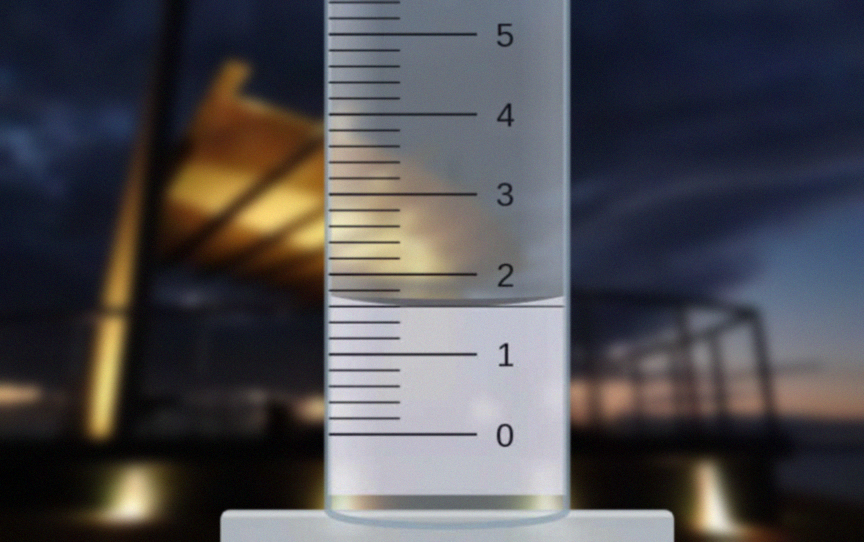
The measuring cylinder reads 1.6 mL
